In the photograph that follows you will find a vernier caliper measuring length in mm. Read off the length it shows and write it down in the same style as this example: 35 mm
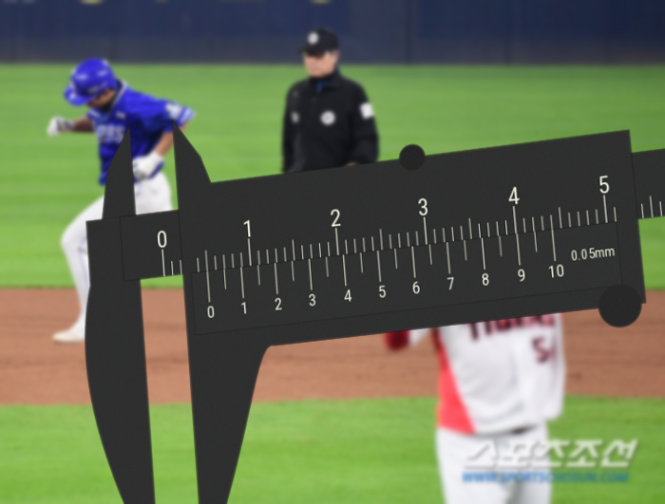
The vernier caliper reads 5.0 mm
